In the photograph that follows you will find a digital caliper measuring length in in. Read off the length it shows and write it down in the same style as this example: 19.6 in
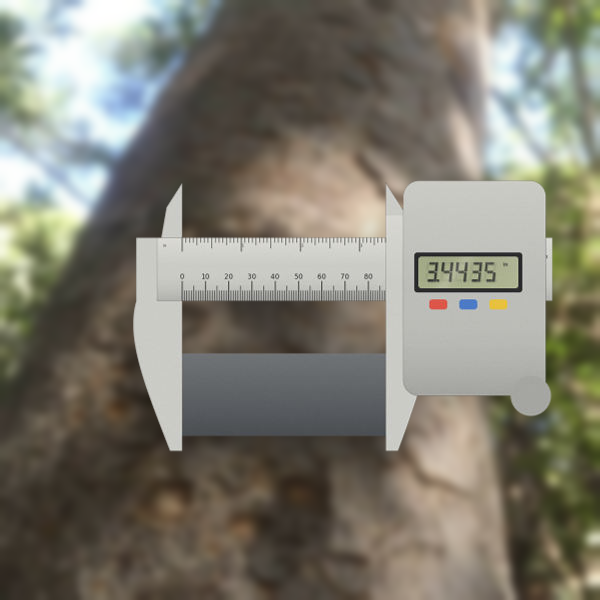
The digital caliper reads 3.4435 in
